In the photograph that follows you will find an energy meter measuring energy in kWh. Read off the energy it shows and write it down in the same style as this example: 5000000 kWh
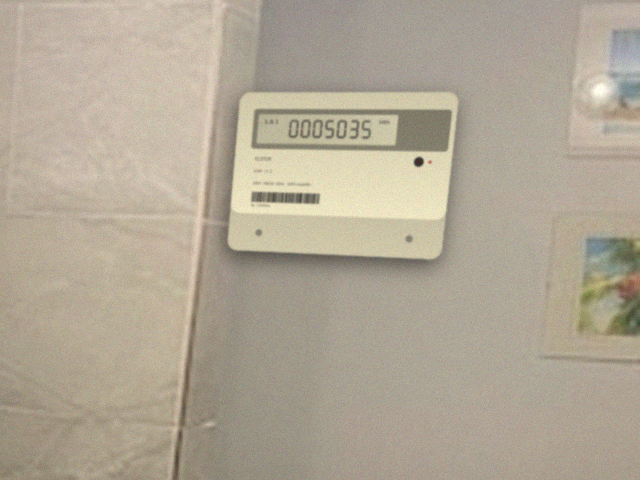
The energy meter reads 5035 kWh
